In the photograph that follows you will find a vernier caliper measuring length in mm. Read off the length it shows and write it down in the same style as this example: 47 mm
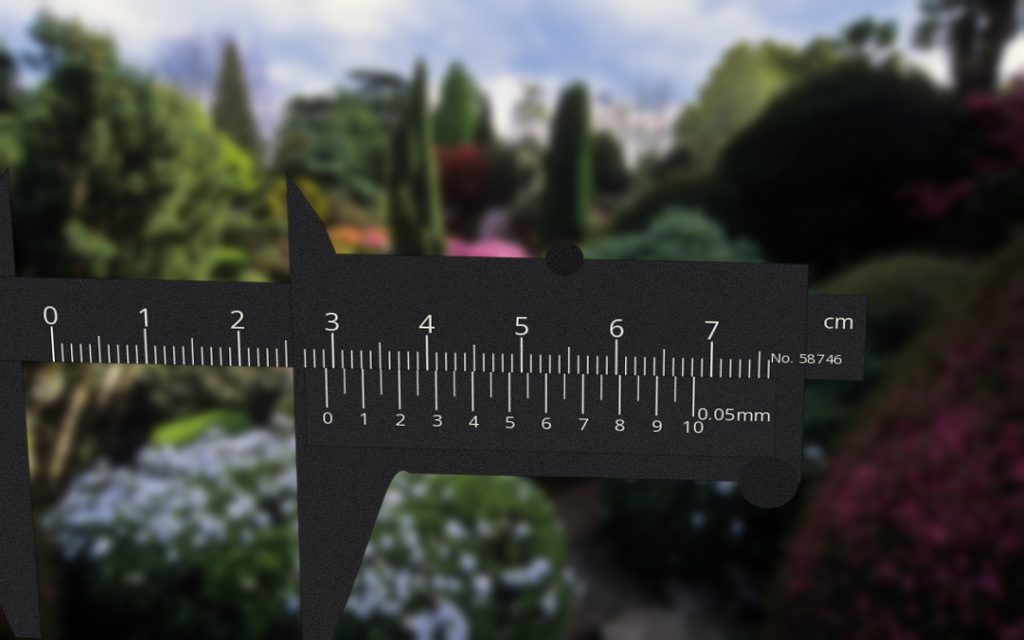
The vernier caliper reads 29.2 mm
